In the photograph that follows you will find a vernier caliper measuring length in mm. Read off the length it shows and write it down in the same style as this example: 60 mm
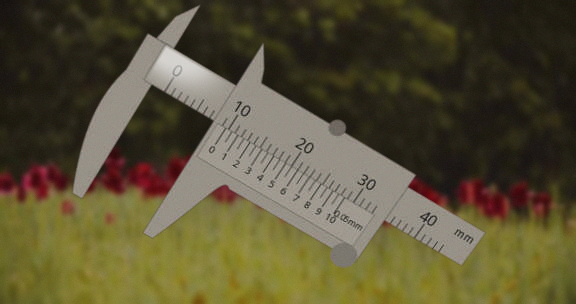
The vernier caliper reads 9.6 mm
